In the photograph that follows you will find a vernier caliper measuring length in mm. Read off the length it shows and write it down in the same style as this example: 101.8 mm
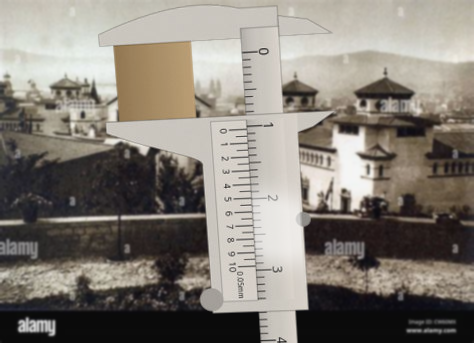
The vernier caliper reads 10.4 mm
